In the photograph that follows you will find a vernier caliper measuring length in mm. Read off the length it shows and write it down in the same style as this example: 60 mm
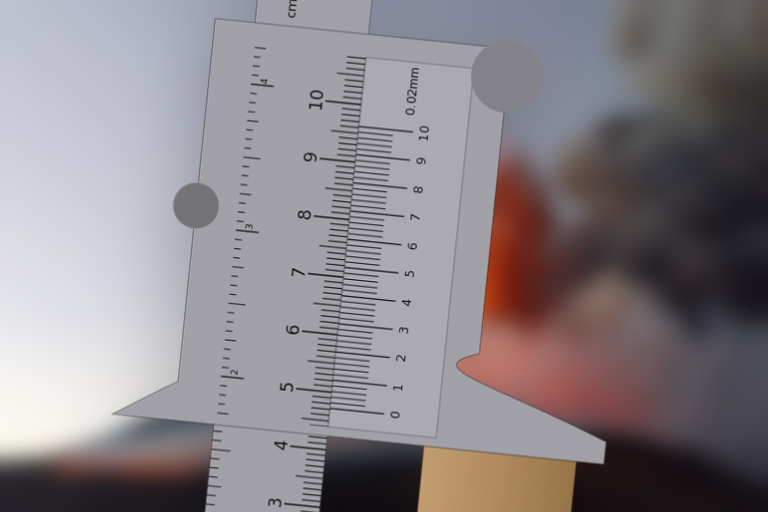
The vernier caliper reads 47.2 mm
